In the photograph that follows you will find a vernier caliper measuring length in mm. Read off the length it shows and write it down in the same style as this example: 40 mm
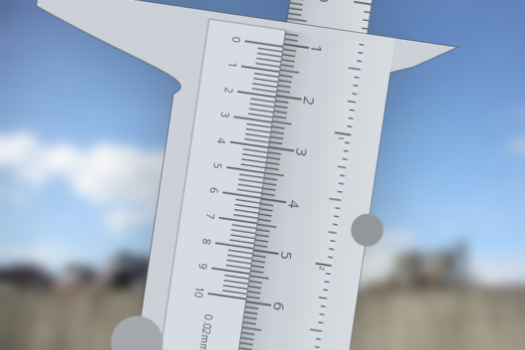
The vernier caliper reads 10.5 mm
